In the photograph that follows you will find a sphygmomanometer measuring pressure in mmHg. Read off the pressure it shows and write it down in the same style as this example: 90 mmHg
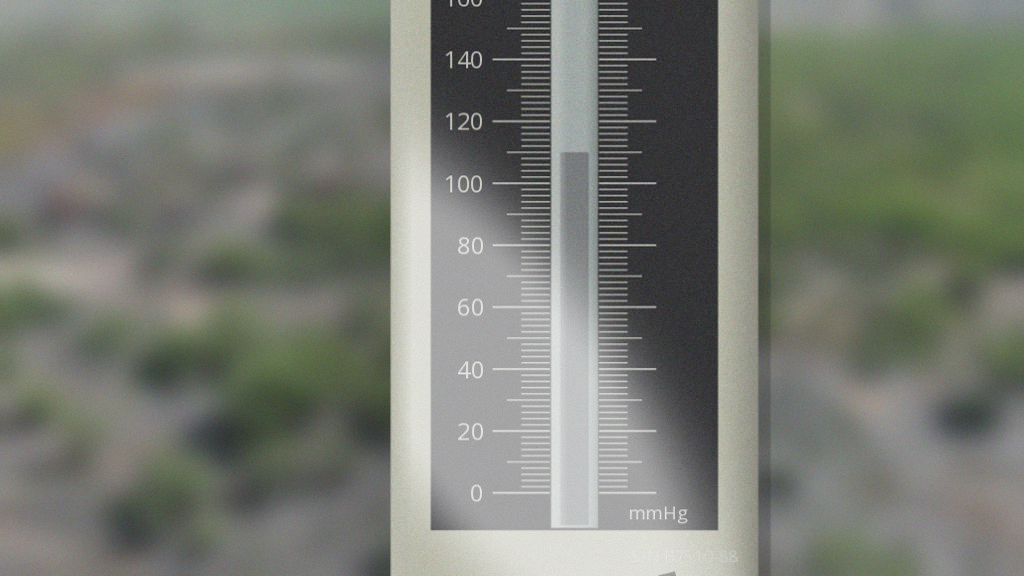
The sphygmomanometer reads 110 mmHg
